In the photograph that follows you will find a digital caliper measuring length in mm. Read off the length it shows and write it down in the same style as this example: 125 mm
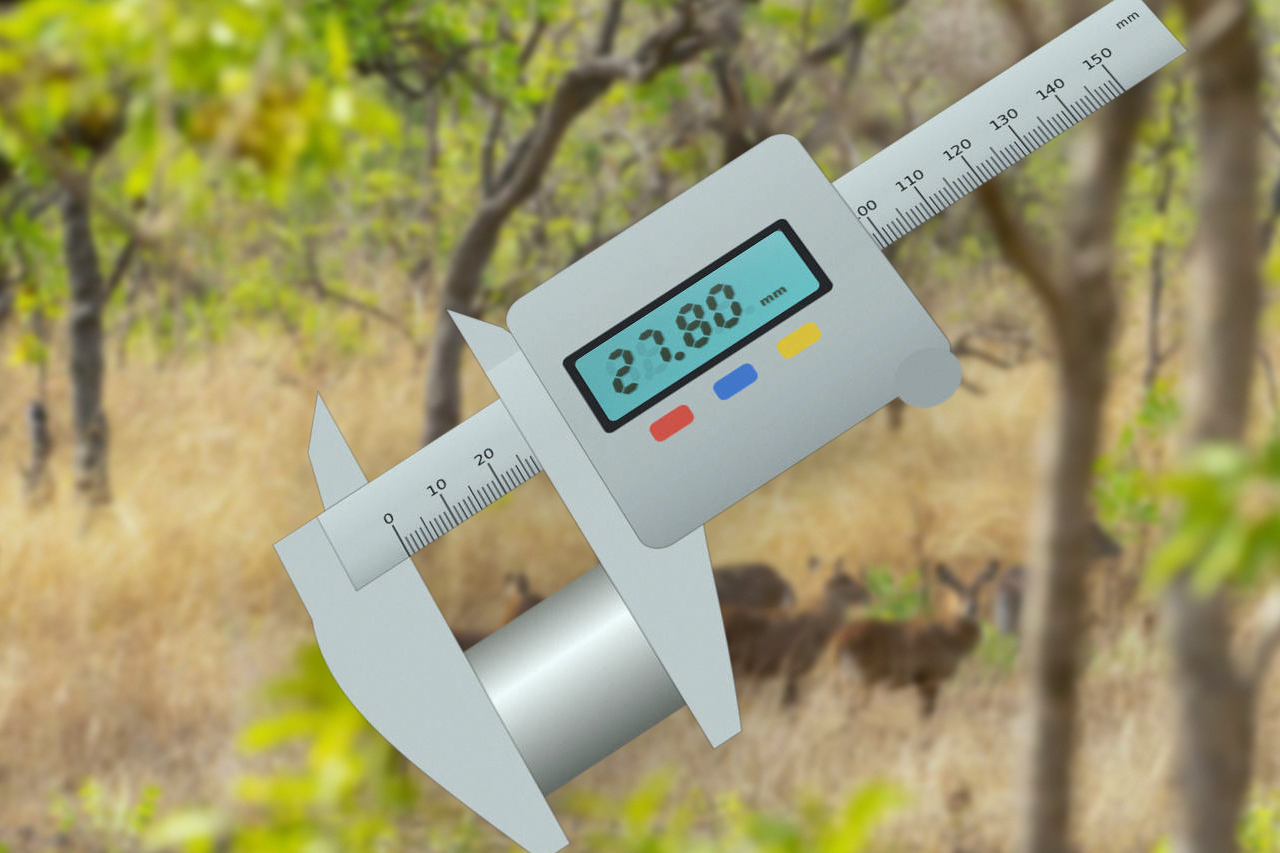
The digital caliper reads 27.80 mm
